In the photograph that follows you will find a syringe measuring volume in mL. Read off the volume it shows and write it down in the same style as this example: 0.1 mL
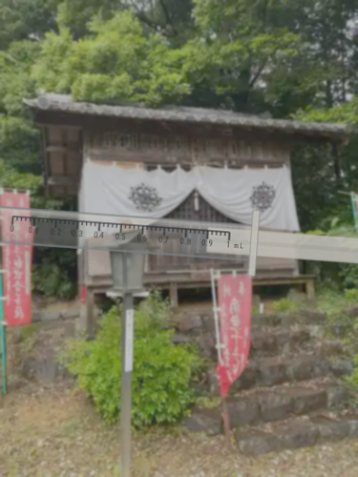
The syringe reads 0.78 mL
